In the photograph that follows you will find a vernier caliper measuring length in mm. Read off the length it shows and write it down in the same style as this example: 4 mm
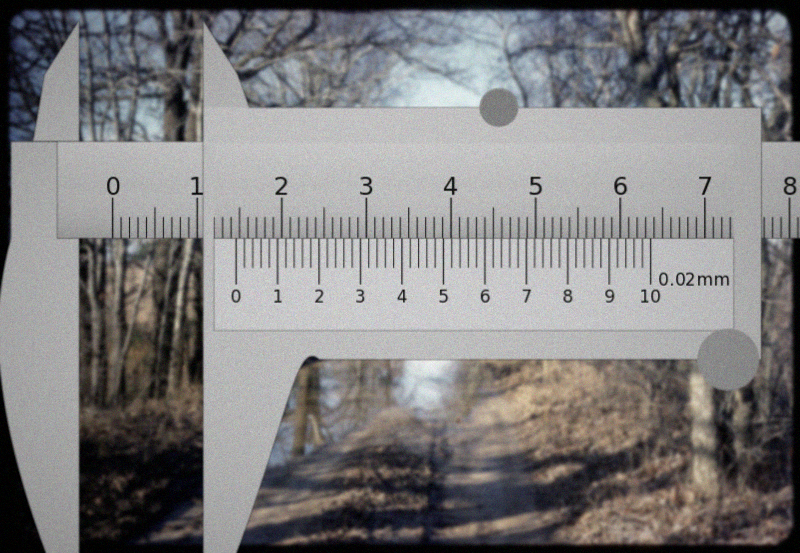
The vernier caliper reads 14.6 mm
